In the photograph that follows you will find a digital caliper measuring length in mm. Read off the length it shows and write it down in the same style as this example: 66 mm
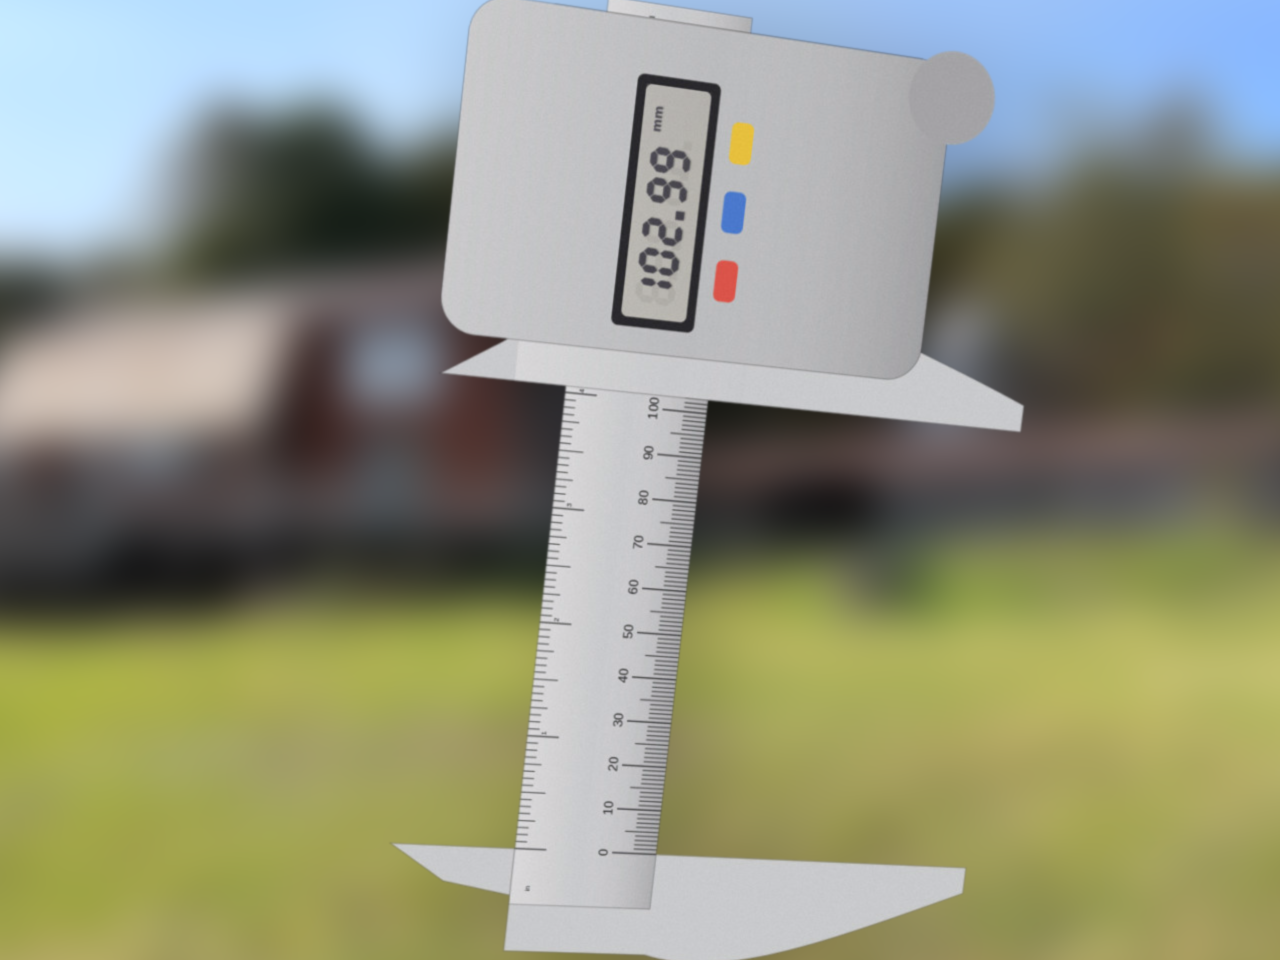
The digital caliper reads 102.99 mm
